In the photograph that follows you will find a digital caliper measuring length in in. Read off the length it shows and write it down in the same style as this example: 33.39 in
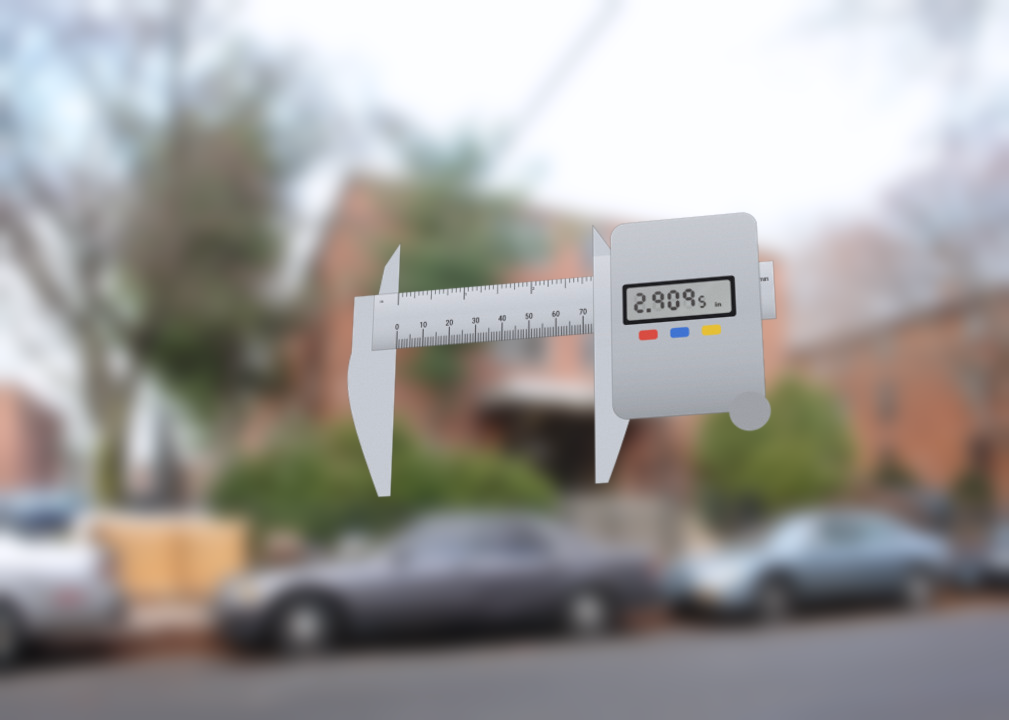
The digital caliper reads 2.9095 in
